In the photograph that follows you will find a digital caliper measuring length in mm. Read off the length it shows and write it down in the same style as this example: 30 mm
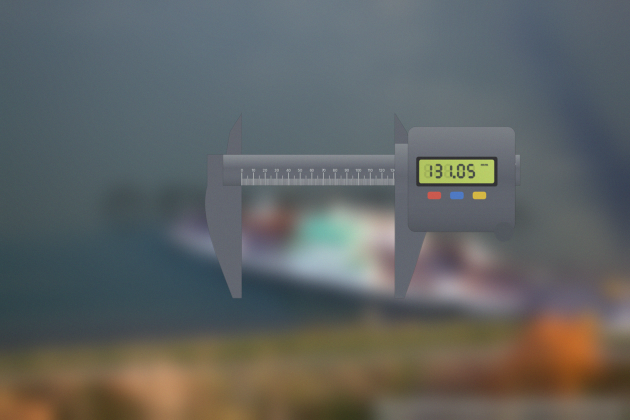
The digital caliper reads 131.05 mm
